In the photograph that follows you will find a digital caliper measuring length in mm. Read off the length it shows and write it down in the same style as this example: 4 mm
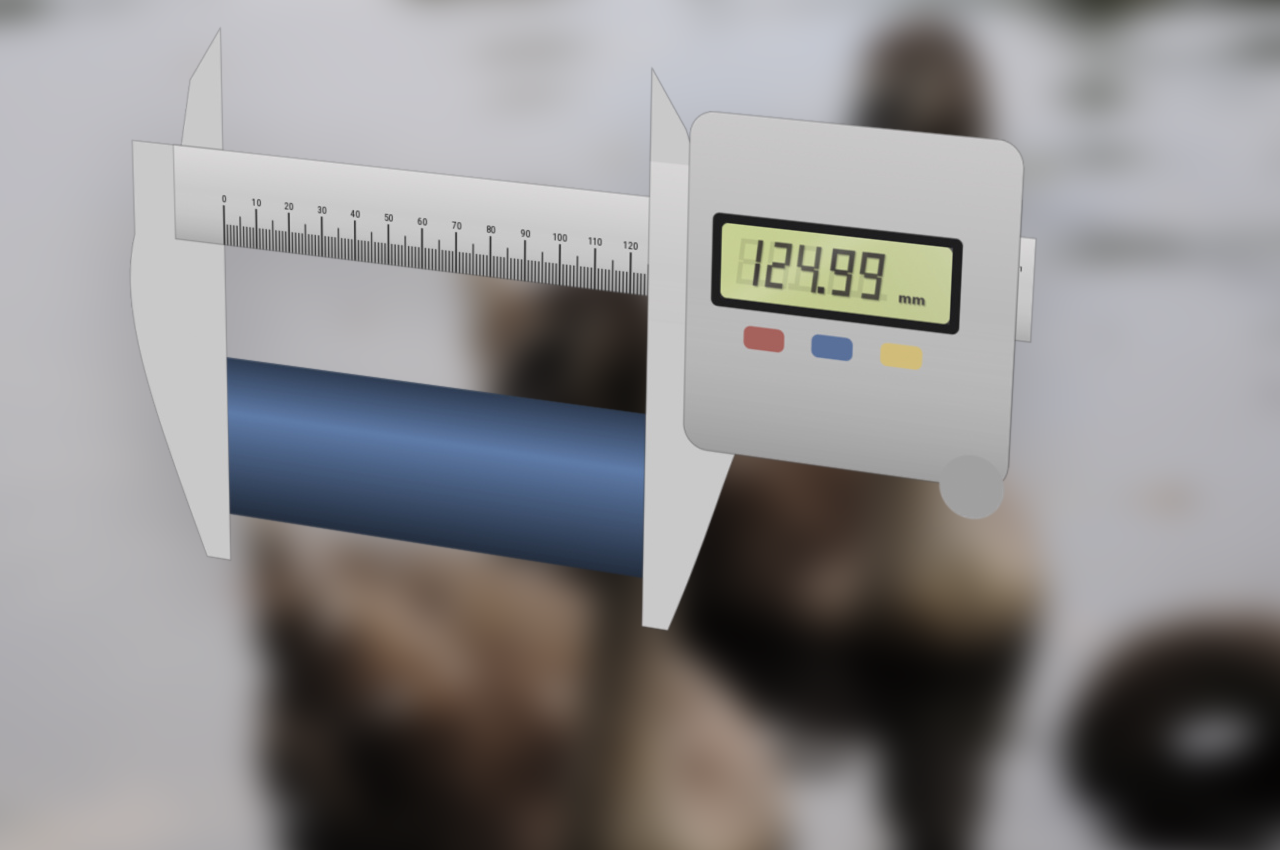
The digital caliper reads 124.99 mm
